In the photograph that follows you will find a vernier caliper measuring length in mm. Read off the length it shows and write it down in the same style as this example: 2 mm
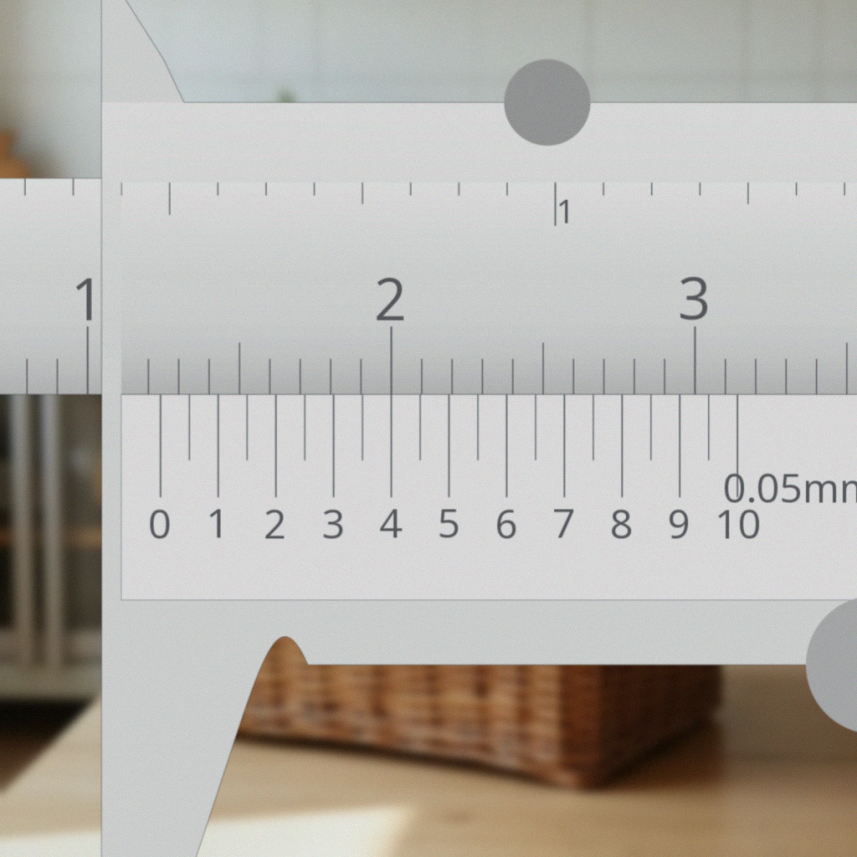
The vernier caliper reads 12.40 mm
